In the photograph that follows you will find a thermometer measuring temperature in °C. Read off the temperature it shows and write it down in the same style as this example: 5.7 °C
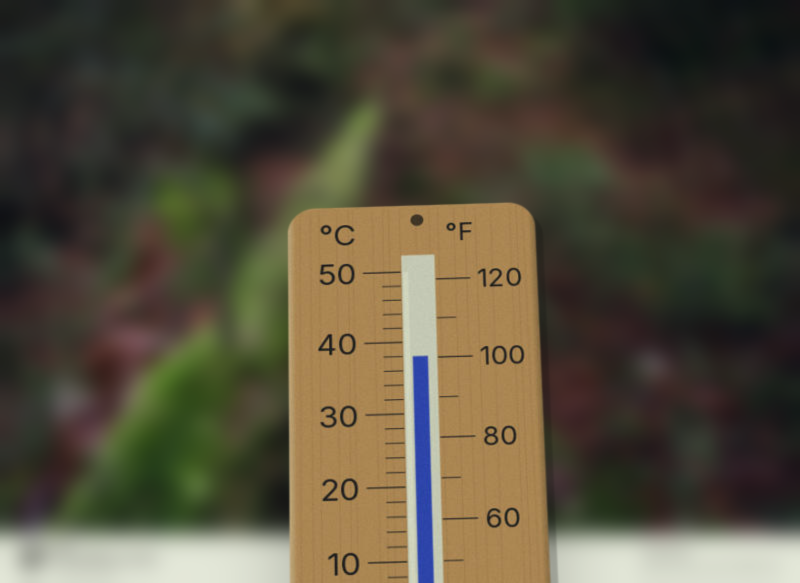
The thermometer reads 38 °C
